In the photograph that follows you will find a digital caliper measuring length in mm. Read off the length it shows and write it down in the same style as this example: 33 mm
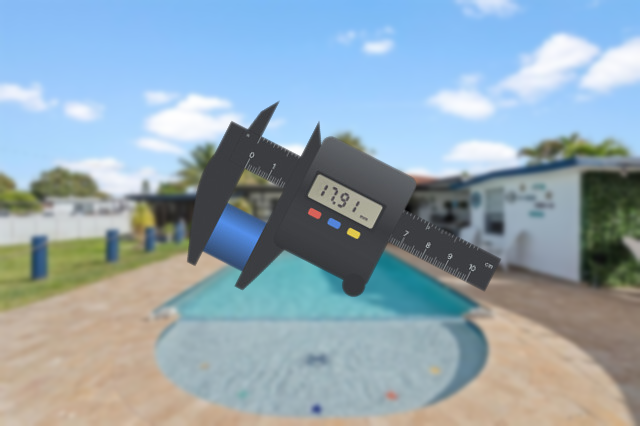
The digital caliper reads 17.91 mm
